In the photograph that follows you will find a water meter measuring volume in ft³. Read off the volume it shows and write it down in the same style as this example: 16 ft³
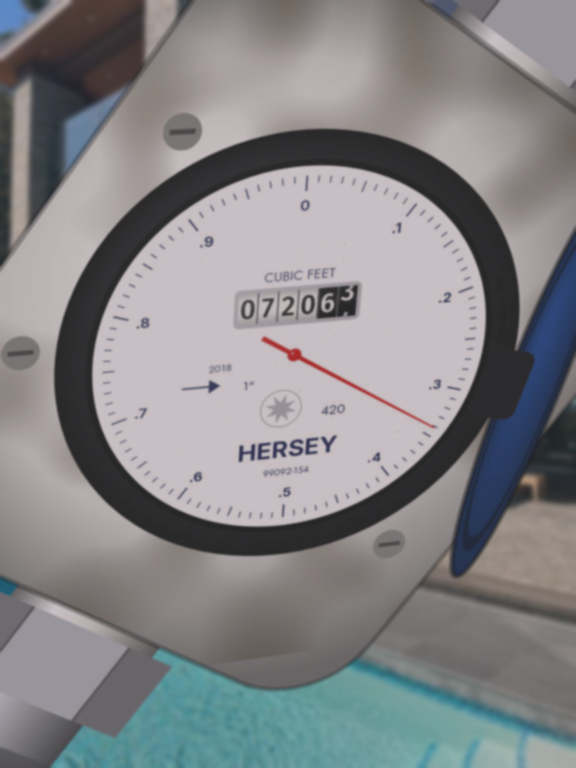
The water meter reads 72063.34 ft³
